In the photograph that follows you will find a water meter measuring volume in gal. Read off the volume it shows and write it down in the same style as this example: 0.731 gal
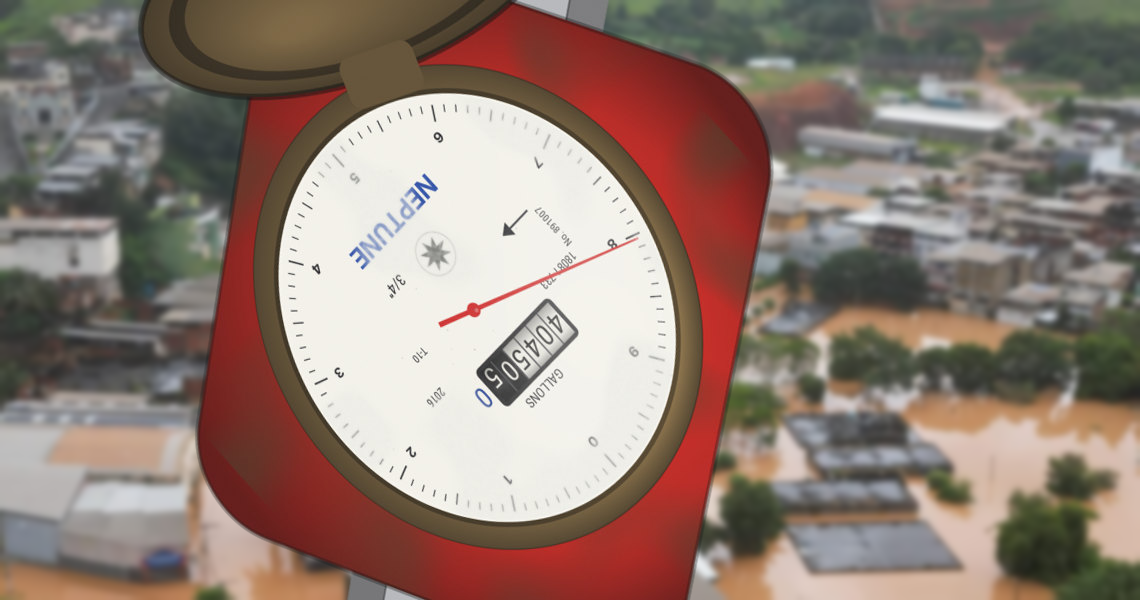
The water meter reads 4045048.0 gal
